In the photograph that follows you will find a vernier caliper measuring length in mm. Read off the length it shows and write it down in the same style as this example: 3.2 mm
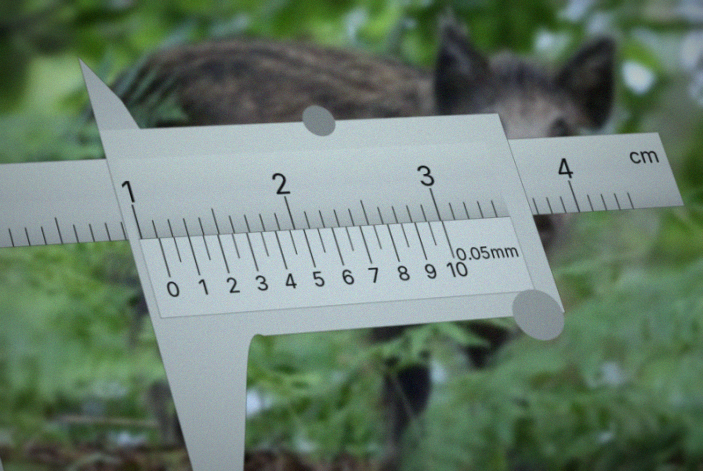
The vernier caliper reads 11.1 mm
